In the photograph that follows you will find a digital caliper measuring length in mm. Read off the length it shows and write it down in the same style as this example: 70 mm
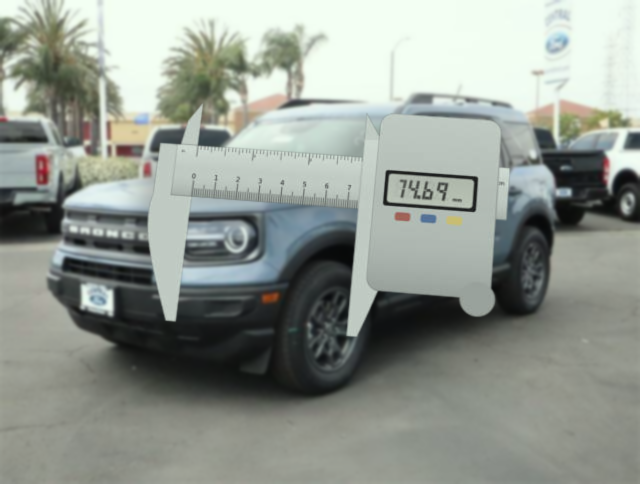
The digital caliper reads 74.69 mm
